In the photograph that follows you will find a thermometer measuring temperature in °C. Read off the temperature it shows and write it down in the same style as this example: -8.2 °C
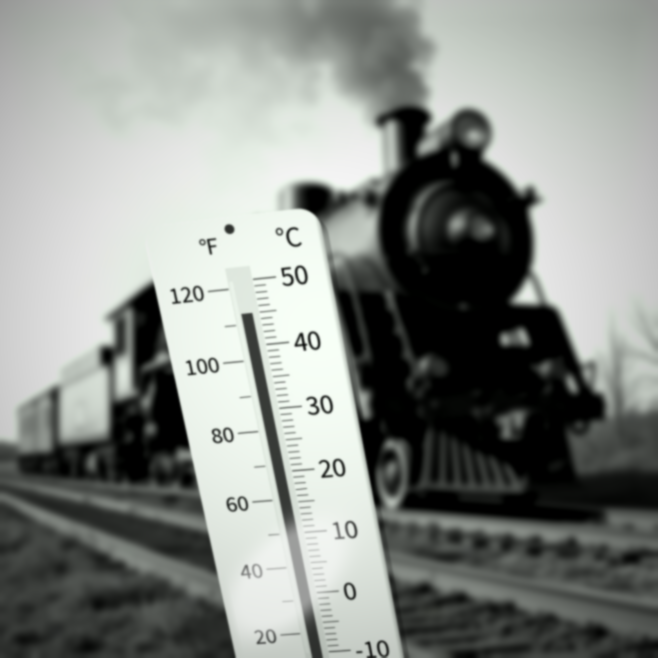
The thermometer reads 45 °C
